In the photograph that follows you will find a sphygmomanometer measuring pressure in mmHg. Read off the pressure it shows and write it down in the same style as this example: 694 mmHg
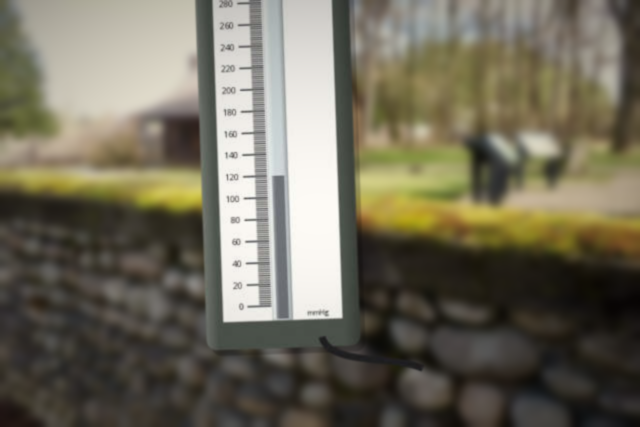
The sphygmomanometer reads 120 mmHg
